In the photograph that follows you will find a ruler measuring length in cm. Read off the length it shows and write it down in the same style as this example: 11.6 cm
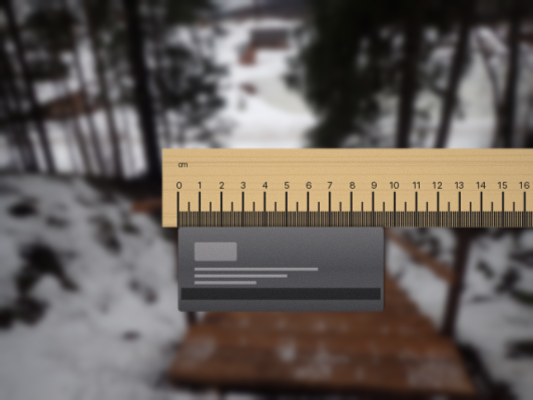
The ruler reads 9.5 cm
